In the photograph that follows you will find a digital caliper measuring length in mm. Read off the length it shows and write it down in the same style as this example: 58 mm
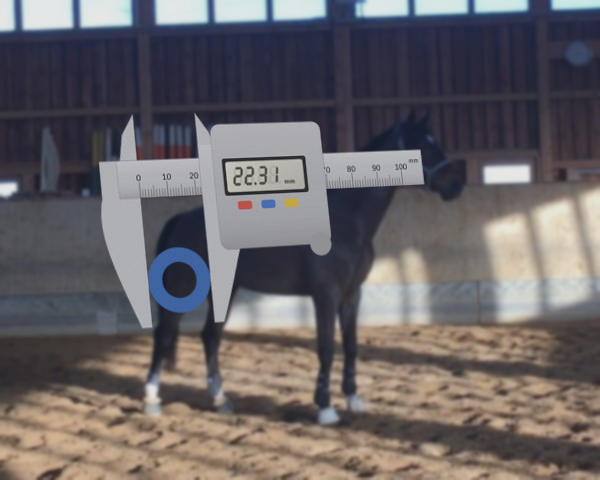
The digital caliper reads 22.31 mm
